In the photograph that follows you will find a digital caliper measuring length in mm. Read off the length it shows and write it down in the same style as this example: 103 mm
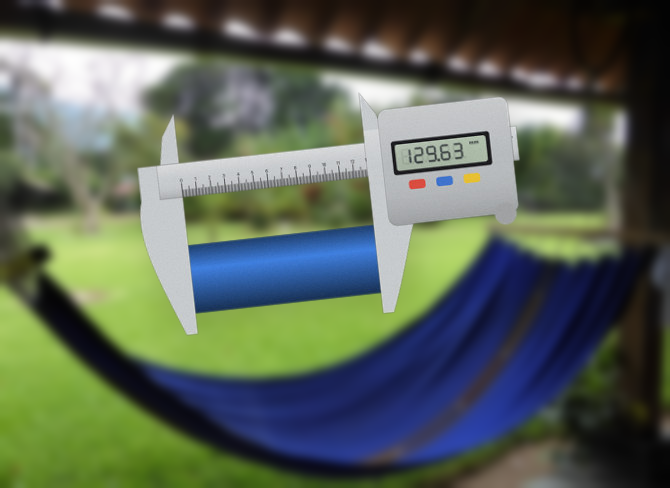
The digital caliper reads 129.63 mm
